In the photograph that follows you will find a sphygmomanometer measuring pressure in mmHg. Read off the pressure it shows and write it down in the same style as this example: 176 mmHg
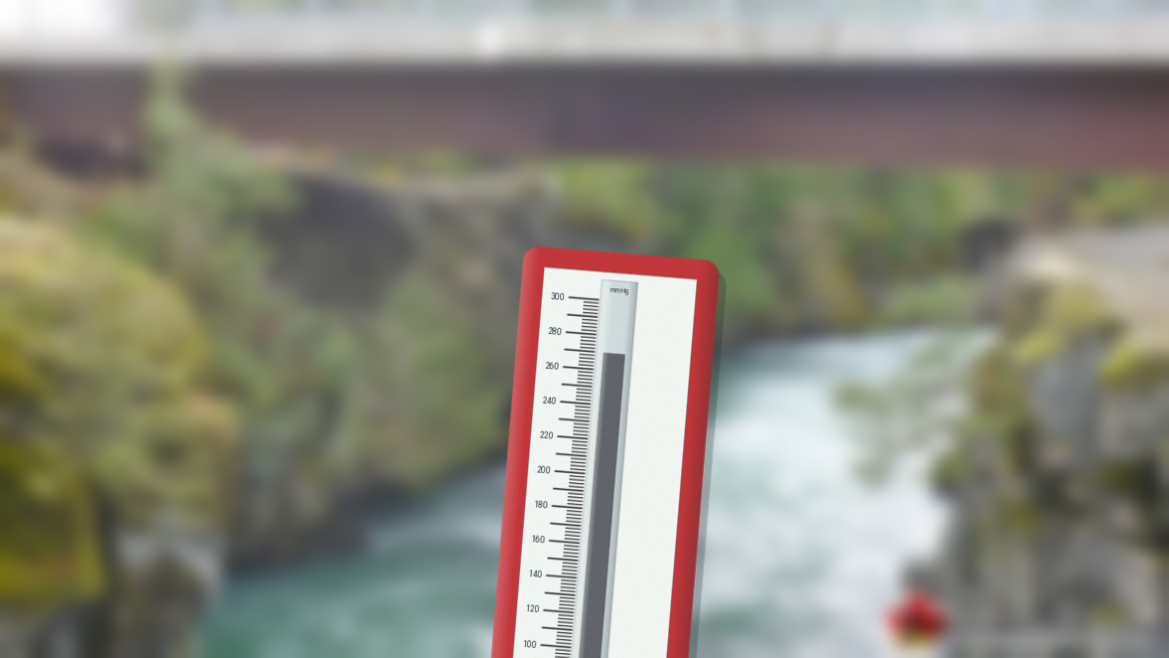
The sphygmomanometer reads 270 mmHg
